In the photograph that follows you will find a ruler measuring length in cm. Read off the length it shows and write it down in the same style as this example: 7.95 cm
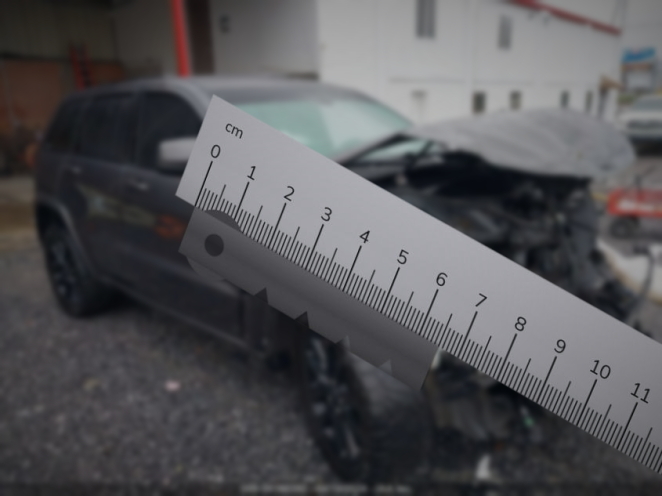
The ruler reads 6.5 cm
